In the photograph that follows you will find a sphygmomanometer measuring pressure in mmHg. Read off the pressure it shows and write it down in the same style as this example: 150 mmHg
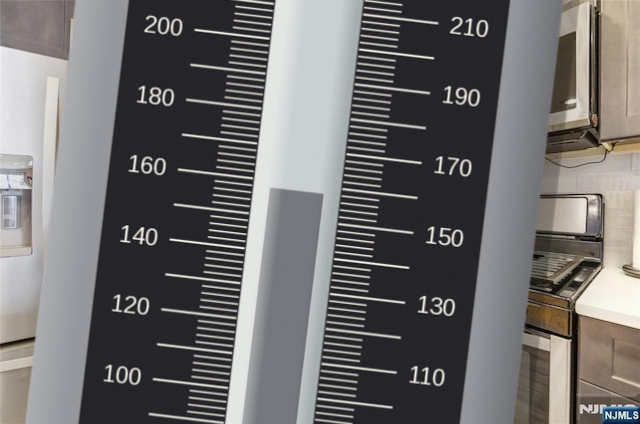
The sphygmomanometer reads 158 mmHg
